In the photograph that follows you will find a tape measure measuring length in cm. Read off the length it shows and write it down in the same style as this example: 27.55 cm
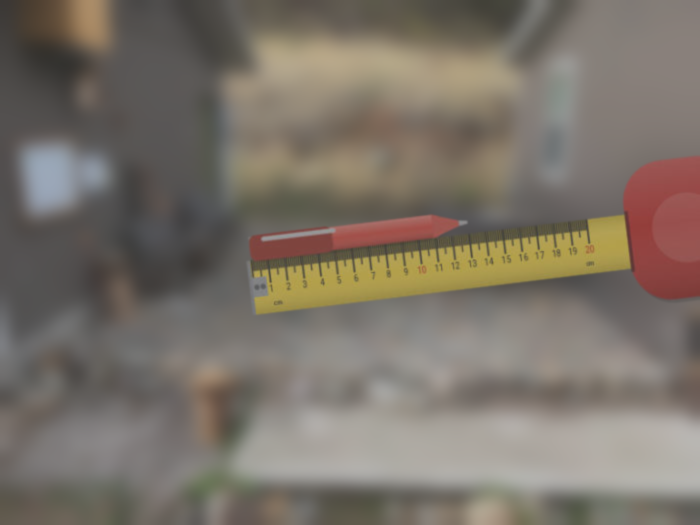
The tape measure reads 13 cm
